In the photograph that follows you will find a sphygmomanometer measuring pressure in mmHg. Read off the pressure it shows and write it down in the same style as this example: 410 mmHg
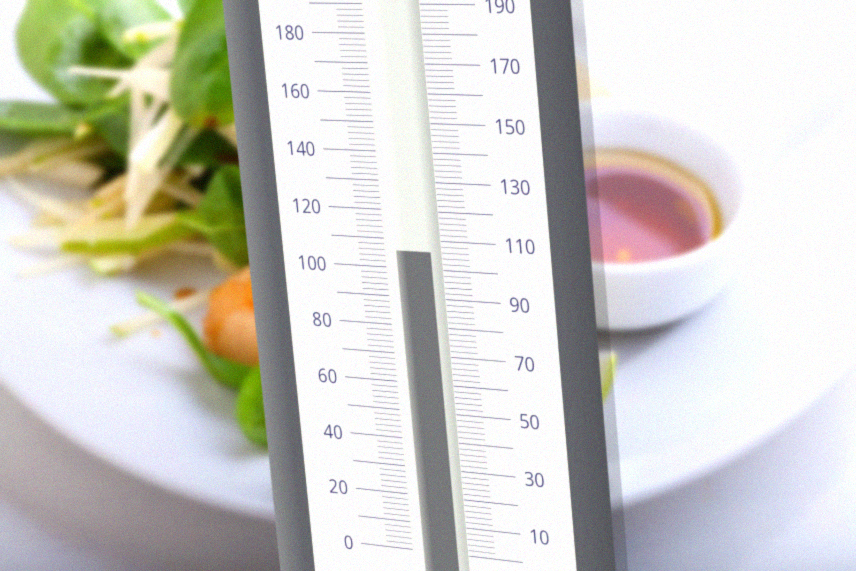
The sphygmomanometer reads 106 mmHg
